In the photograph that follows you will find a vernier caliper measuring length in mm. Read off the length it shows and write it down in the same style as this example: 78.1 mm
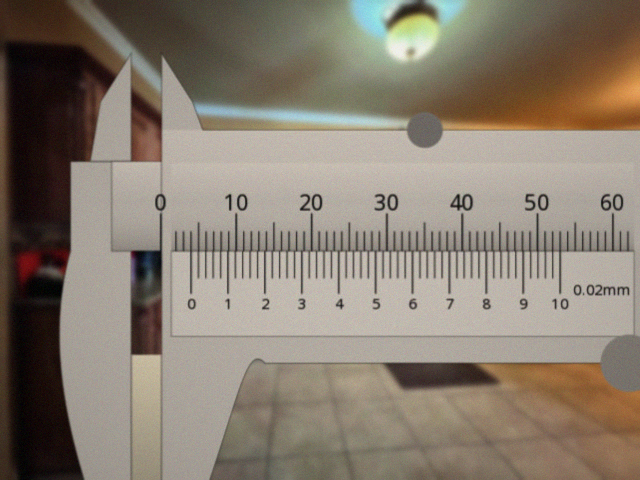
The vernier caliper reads 4.0 mm
